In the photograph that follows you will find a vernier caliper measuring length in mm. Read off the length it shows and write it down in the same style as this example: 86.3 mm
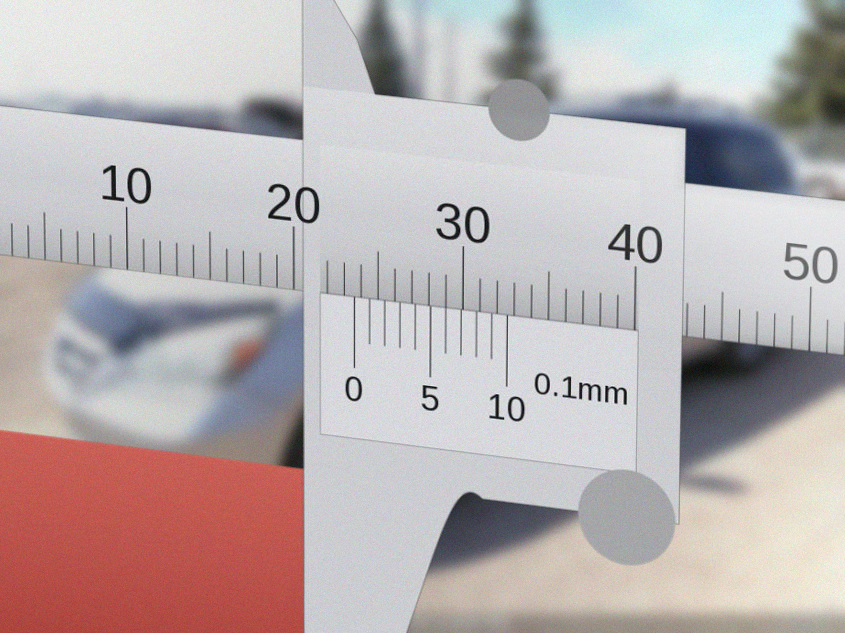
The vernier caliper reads 23.6 mm
